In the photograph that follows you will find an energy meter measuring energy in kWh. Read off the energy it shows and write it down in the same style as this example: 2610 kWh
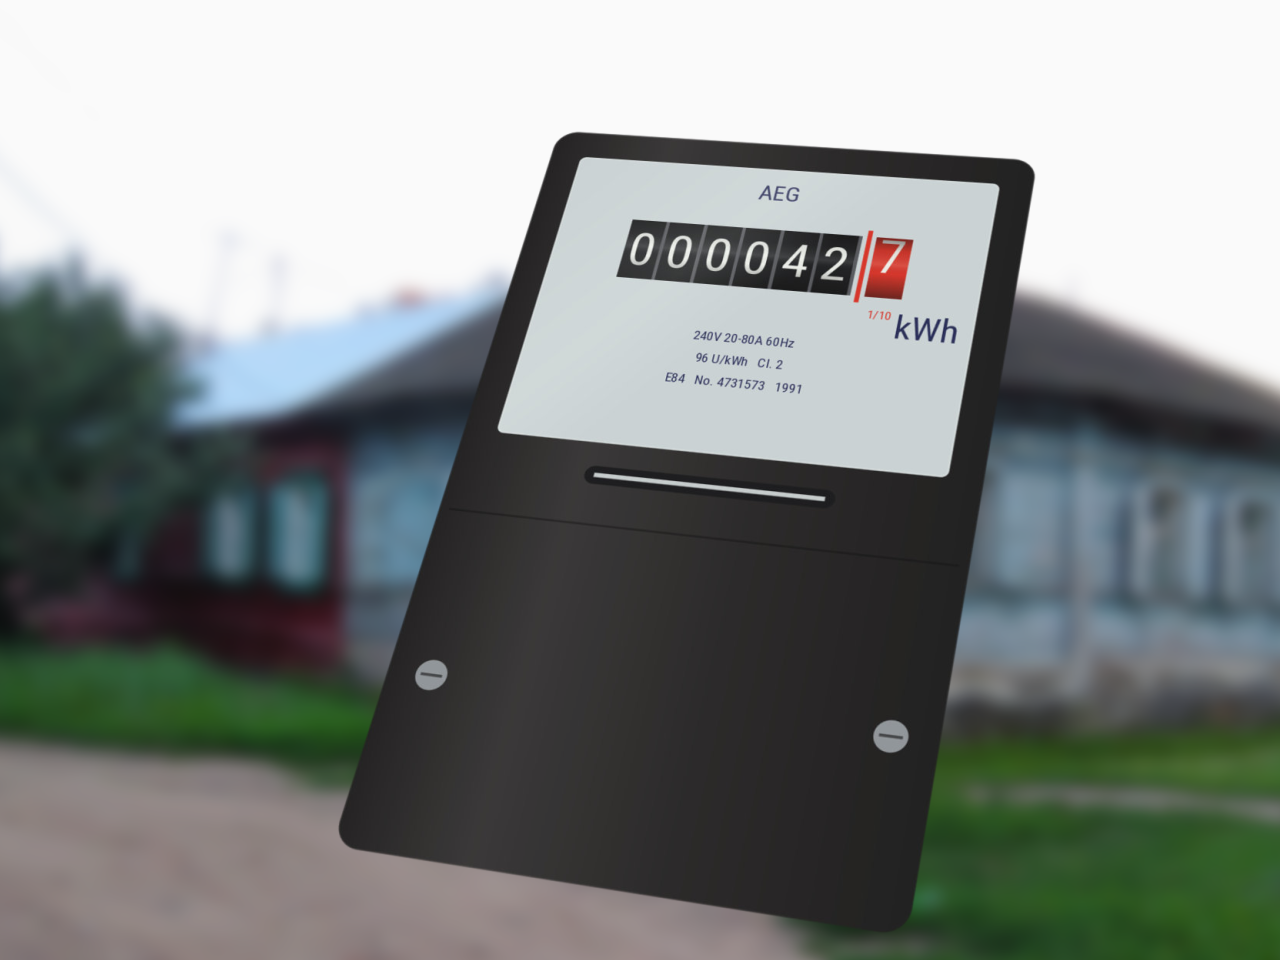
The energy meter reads 42.7 kWh
